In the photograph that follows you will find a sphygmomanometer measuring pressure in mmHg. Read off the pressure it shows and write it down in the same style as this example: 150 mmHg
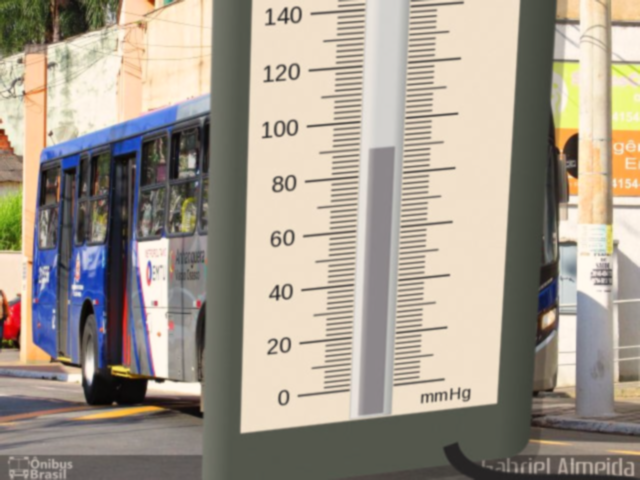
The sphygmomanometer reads 90 mmHg
